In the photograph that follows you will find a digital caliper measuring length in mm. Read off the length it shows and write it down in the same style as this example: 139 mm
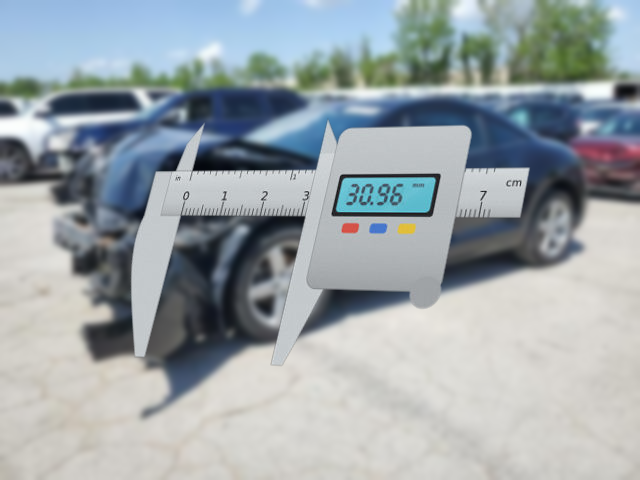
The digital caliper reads 30.96 mm
